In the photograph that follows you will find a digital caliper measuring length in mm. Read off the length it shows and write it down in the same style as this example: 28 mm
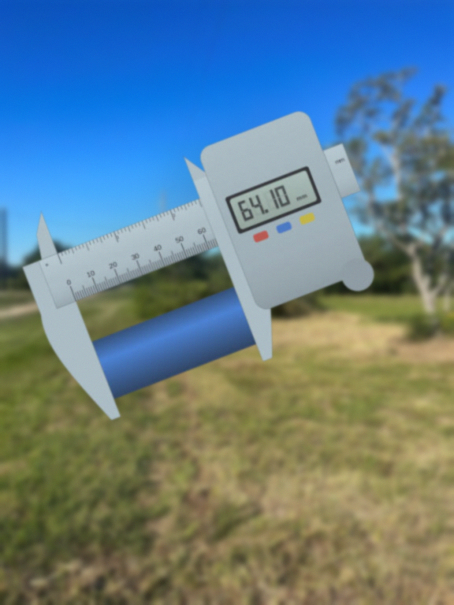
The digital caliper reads 64.10 mm
